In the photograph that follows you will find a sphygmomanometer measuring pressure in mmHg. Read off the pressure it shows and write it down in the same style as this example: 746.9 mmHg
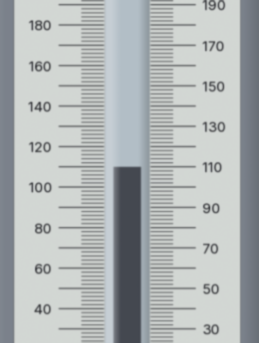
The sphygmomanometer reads 110 mmHg
